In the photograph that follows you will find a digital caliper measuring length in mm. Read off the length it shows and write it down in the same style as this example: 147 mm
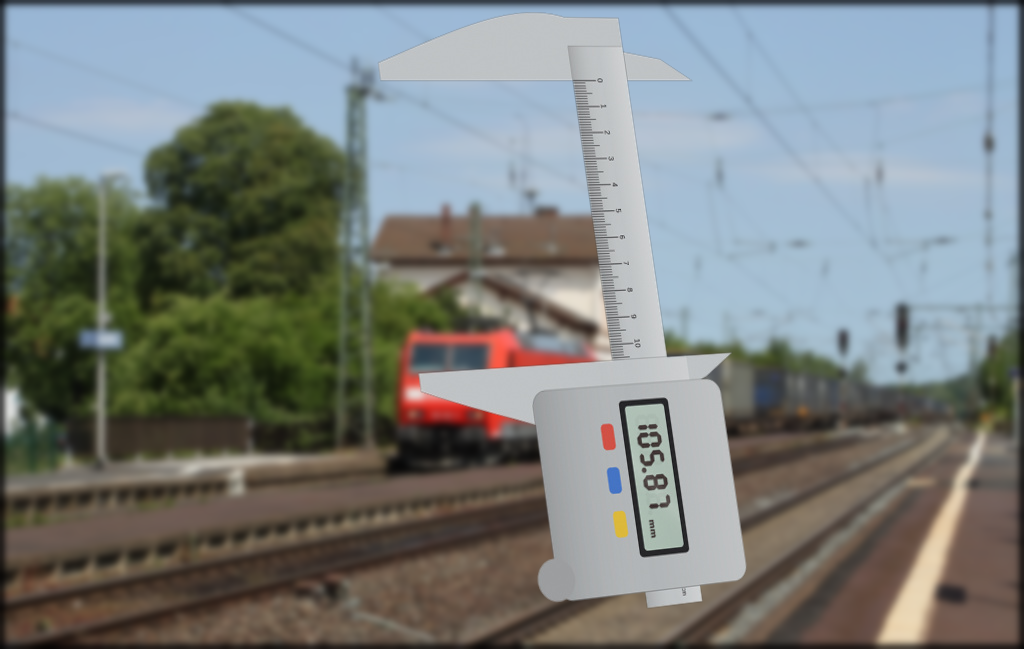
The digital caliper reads 105.87 mm
